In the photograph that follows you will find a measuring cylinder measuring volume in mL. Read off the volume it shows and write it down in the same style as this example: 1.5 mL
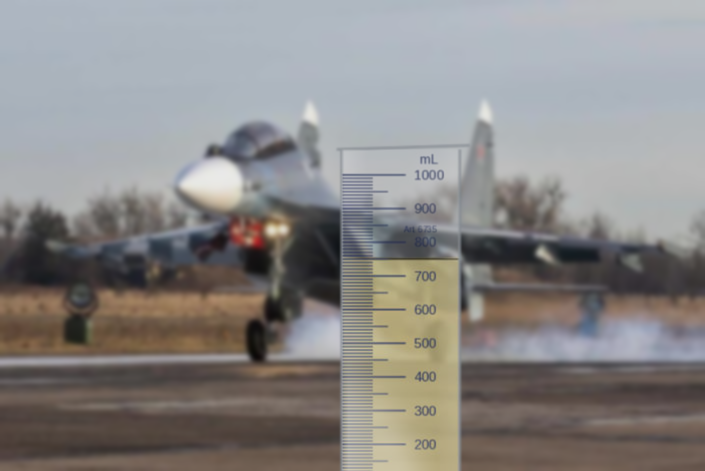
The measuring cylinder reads 750 mL
